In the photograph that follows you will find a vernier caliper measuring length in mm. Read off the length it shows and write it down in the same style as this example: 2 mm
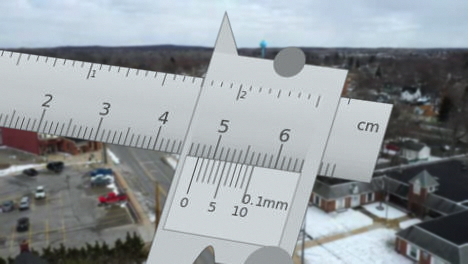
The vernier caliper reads 47.6 mm
